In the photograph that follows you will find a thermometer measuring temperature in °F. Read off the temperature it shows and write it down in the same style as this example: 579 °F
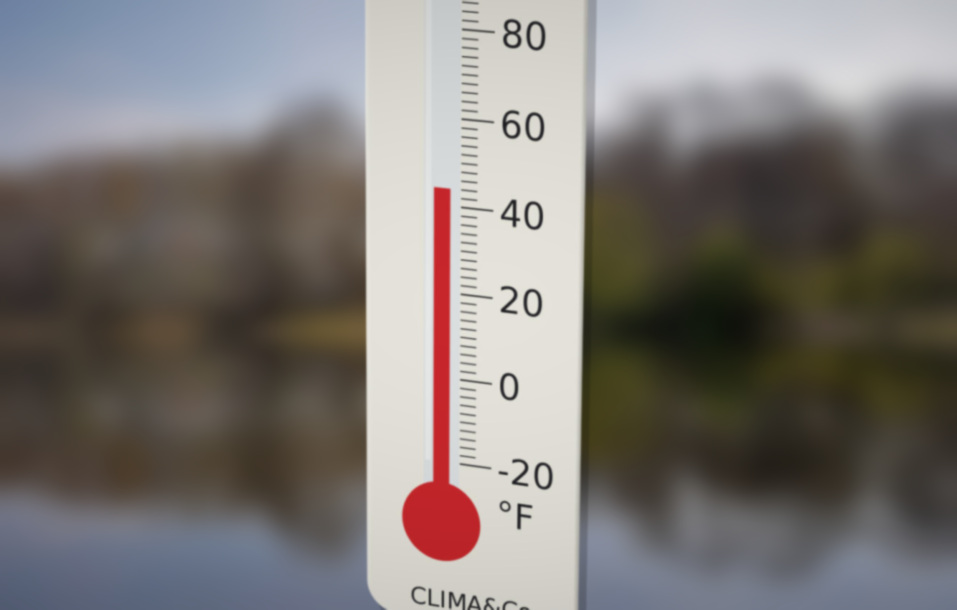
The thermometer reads 44 °F
